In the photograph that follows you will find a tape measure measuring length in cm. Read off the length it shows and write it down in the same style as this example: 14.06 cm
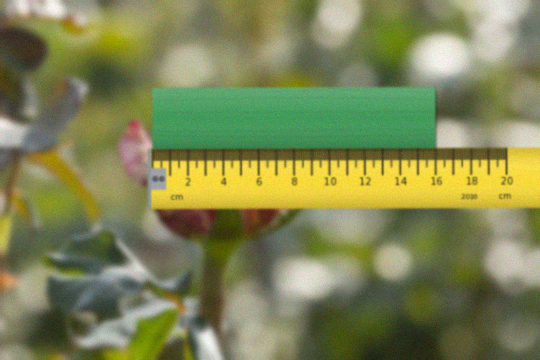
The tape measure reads 16 cm
